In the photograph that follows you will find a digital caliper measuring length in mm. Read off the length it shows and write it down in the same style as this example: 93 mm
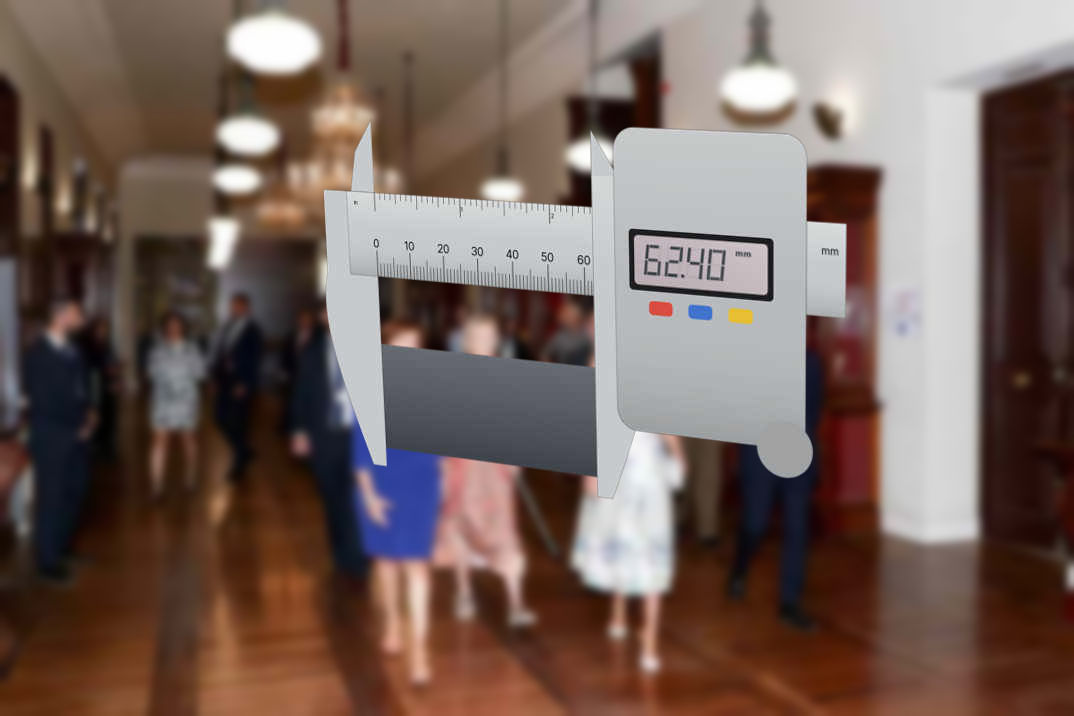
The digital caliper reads 62.40 mm
